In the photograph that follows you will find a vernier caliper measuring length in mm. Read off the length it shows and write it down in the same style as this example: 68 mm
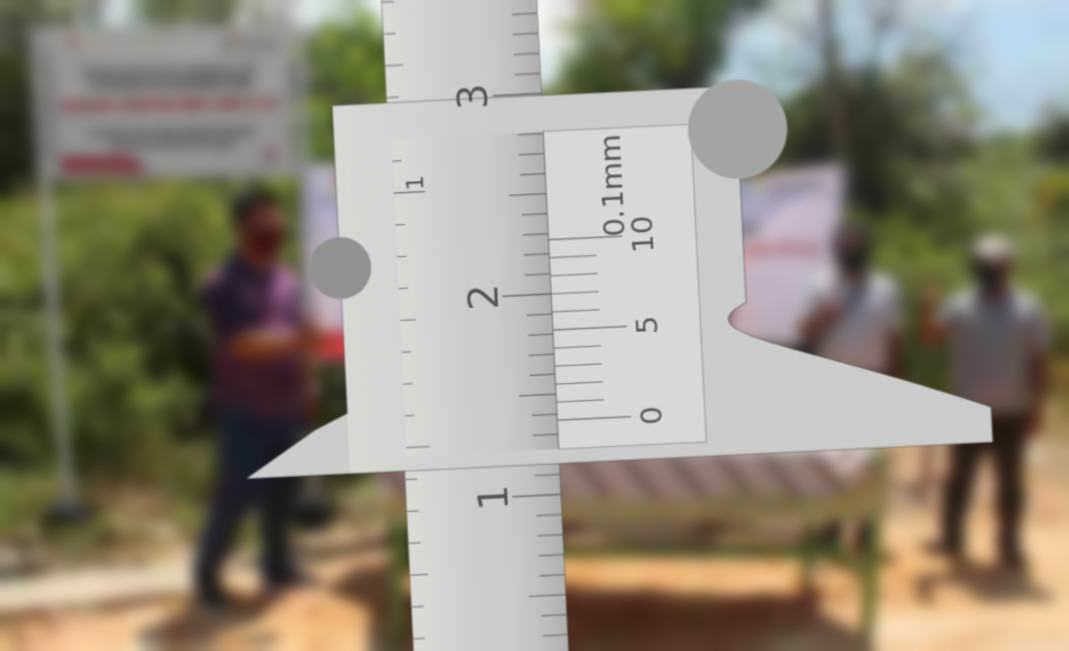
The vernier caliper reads 13.7 mm
